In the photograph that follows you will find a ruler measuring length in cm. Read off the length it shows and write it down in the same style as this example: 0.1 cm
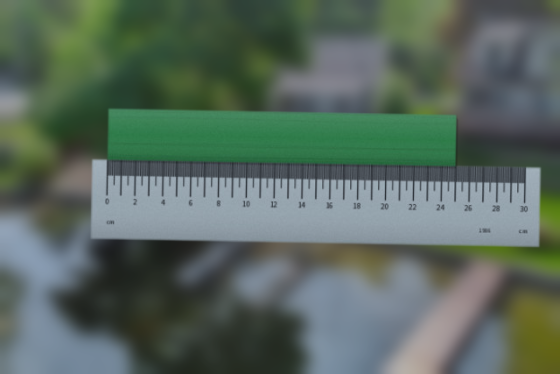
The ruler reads 25 cm
